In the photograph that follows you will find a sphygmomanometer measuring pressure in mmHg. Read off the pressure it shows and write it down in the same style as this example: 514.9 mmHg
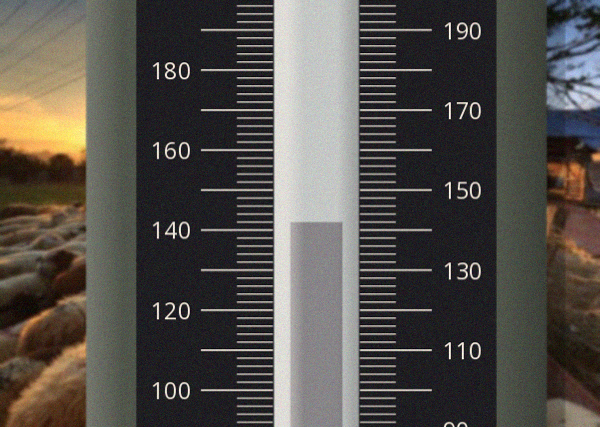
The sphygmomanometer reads 142 mmHg
